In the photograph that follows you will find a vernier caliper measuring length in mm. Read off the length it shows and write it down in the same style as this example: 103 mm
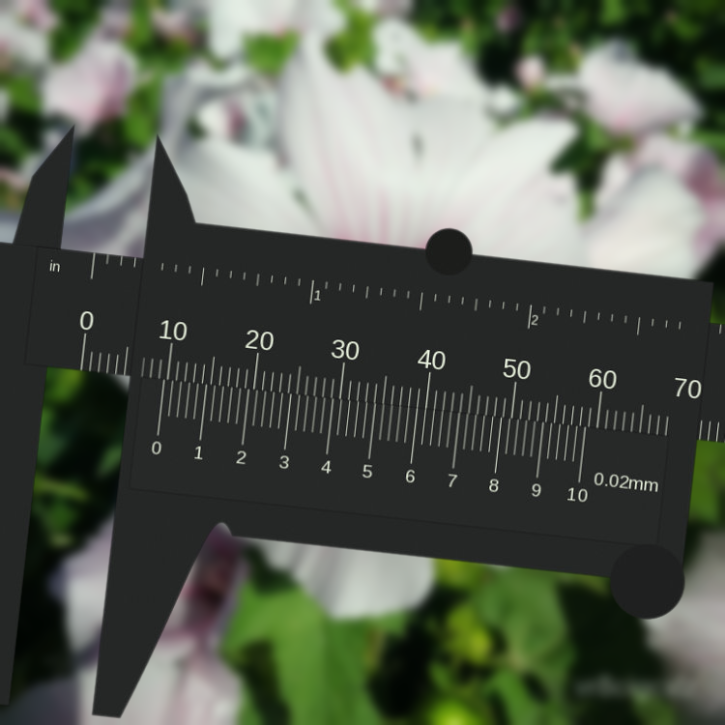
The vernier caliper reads 9.6 mm
